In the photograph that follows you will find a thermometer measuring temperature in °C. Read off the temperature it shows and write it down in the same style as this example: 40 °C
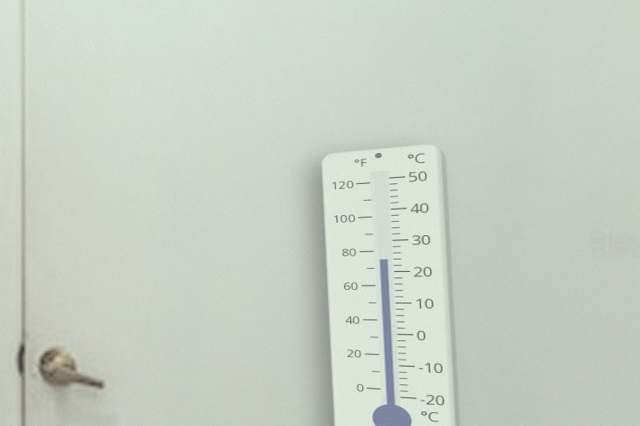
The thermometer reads 24 °C
